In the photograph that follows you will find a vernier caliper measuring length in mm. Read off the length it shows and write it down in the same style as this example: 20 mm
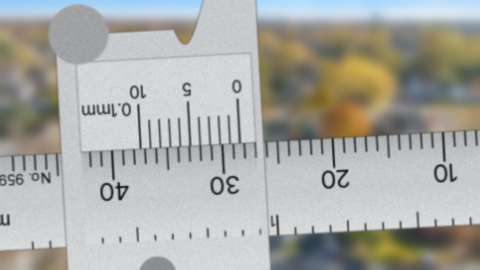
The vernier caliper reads 28.4 mm
